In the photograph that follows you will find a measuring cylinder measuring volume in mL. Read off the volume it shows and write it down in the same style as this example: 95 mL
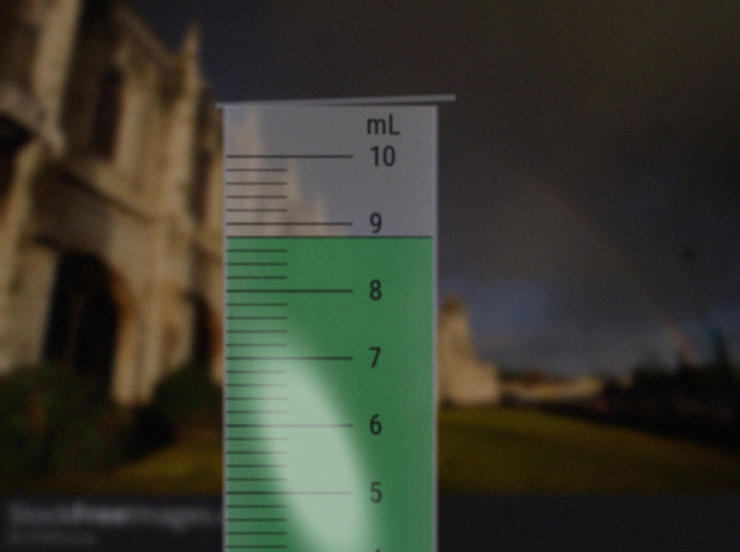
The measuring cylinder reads 8.8 mL
